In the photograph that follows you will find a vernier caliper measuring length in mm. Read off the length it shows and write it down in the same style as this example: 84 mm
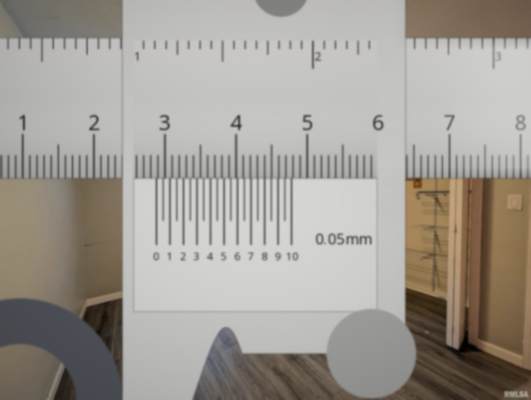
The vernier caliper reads 28.8 mm
